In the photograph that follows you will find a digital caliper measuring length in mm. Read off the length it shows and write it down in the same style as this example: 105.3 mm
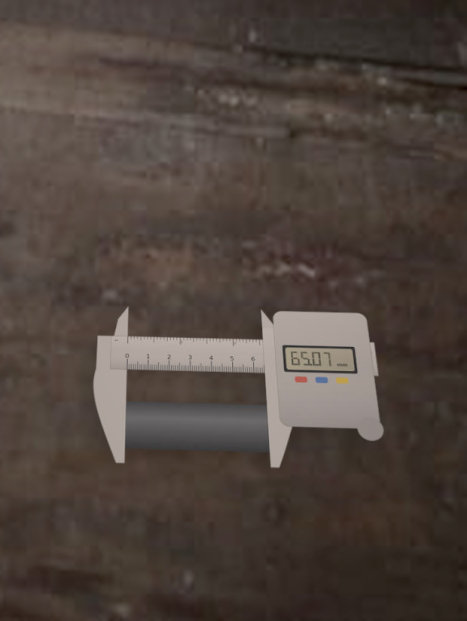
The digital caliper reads 65.07 mm
